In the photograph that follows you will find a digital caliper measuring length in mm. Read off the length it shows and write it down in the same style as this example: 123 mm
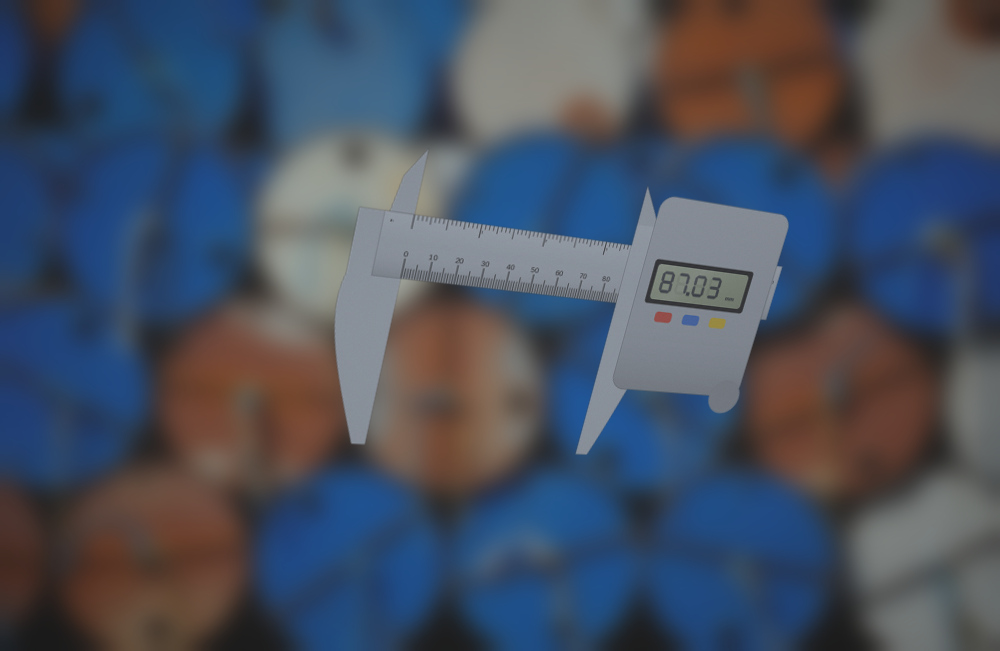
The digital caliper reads 87.03 mm
